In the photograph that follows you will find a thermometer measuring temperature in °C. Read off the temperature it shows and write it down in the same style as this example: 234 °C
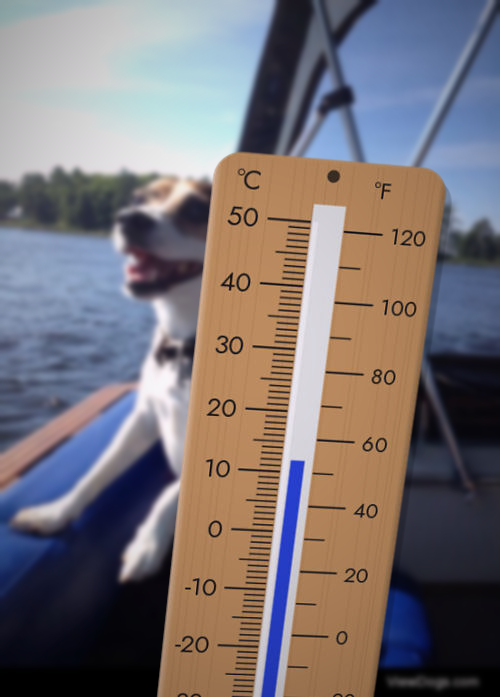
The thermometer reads 12 °C
